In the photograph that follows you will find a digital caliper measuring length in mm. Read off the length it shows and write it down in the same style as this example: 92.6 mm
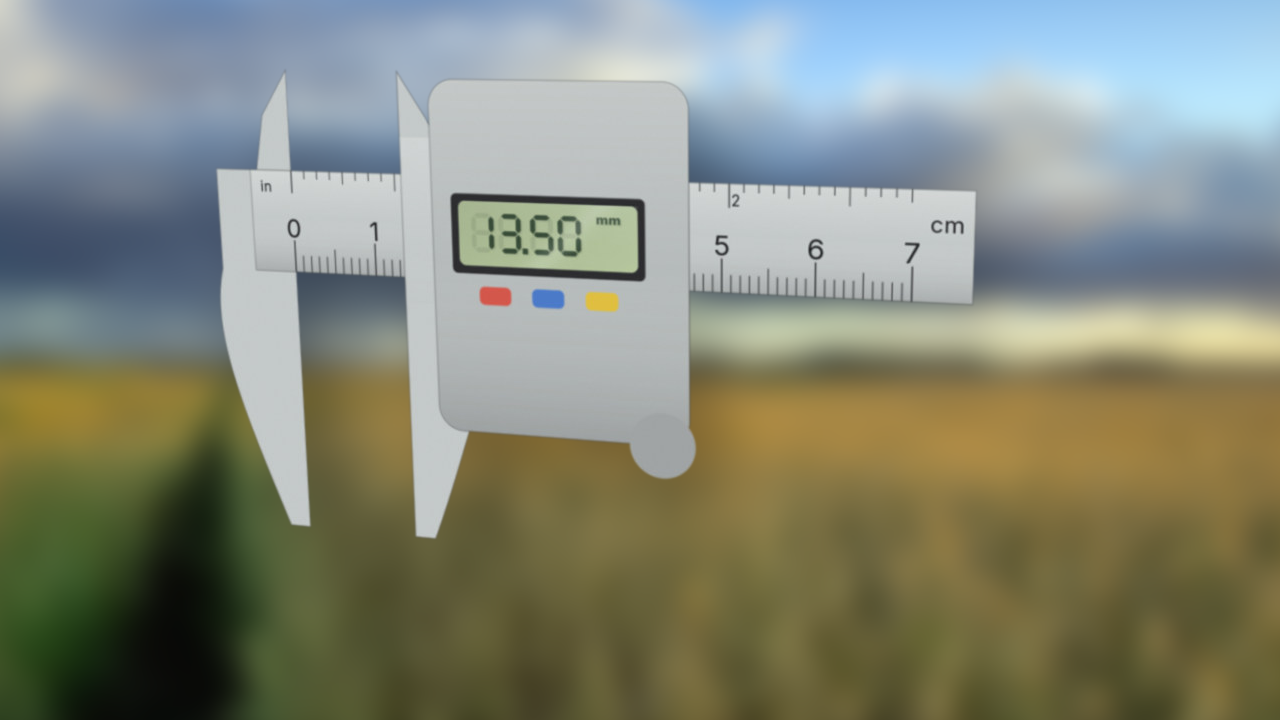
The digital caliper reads 13.50 mm
